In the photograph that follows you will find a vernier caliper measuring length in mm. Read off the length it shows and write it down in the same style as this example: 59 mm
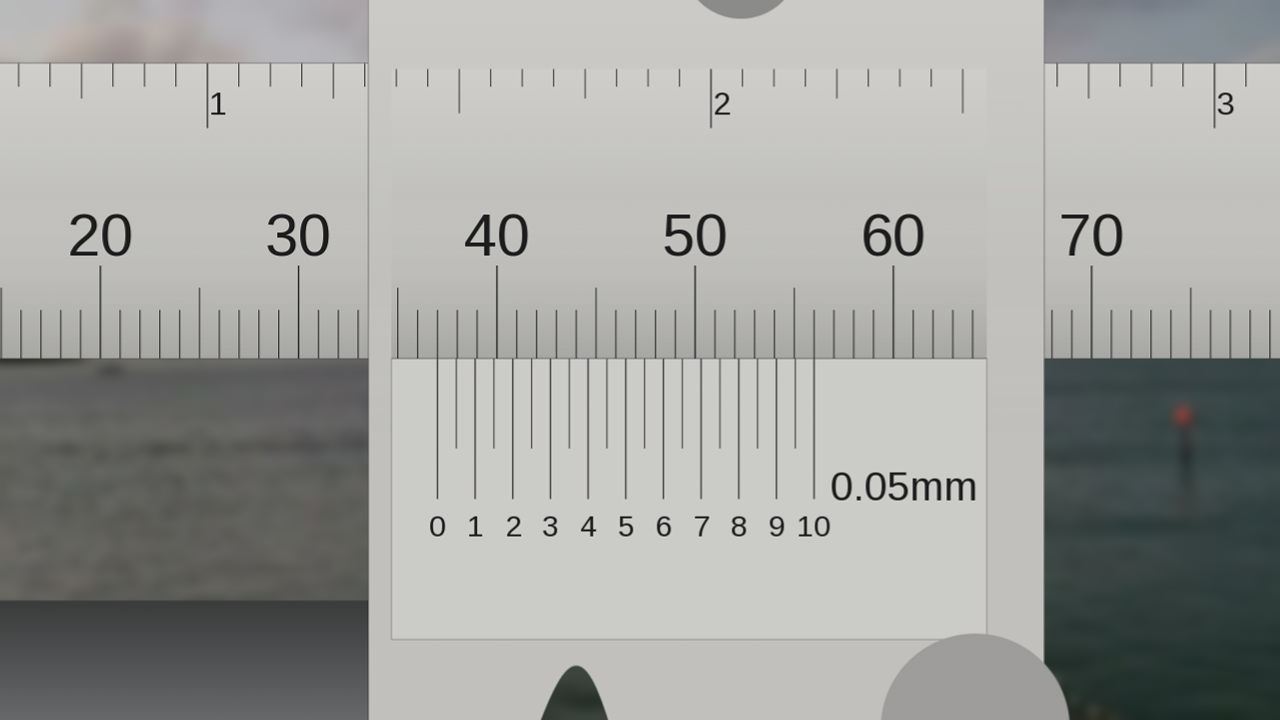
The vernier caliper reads 37.0 mm
